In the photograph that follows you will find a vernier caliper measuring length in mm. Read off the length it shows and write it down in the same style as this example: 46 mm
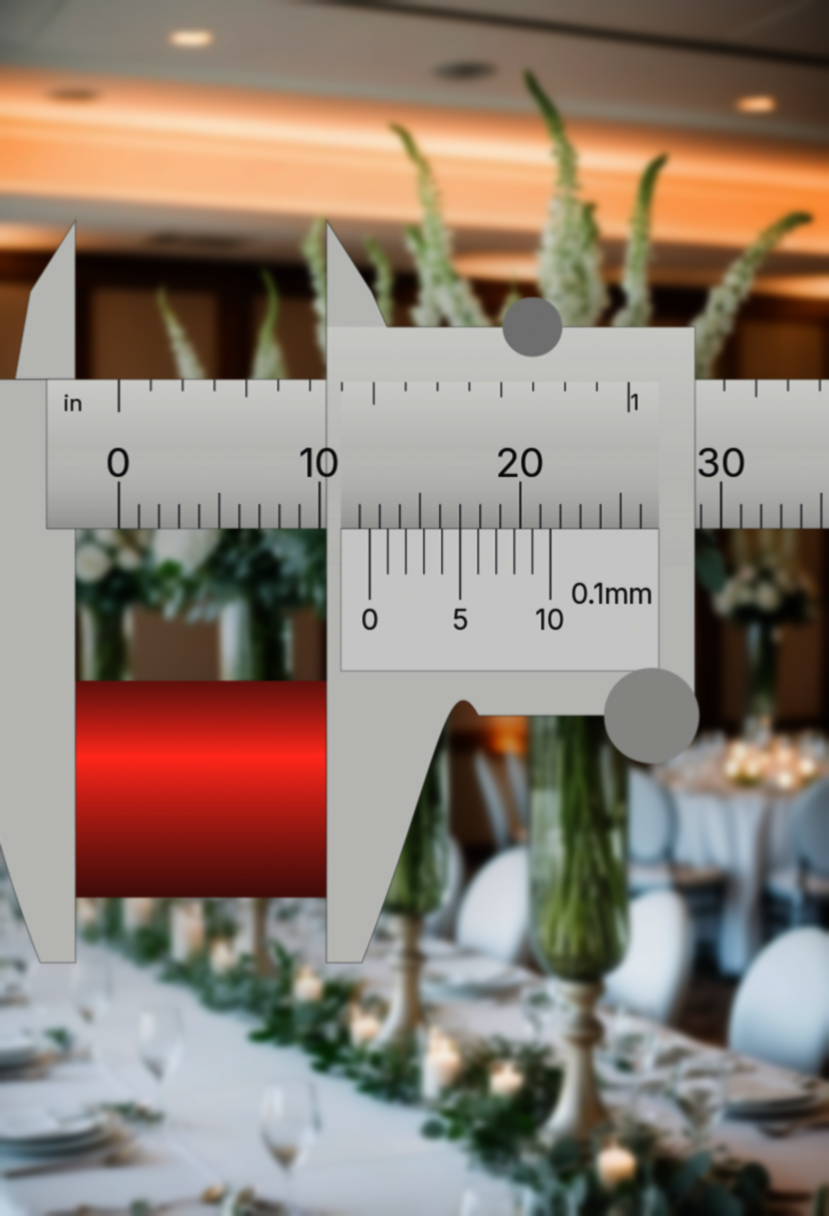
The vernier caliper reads 12.5 mm
